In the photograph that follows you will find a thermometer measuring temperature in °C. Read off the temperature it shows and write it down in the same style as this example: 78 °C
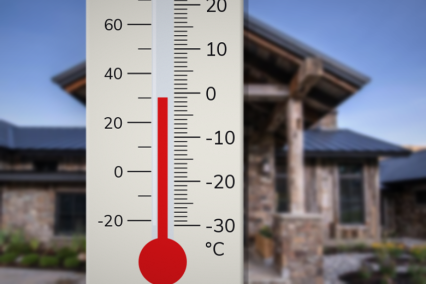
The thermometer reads -1 °C
